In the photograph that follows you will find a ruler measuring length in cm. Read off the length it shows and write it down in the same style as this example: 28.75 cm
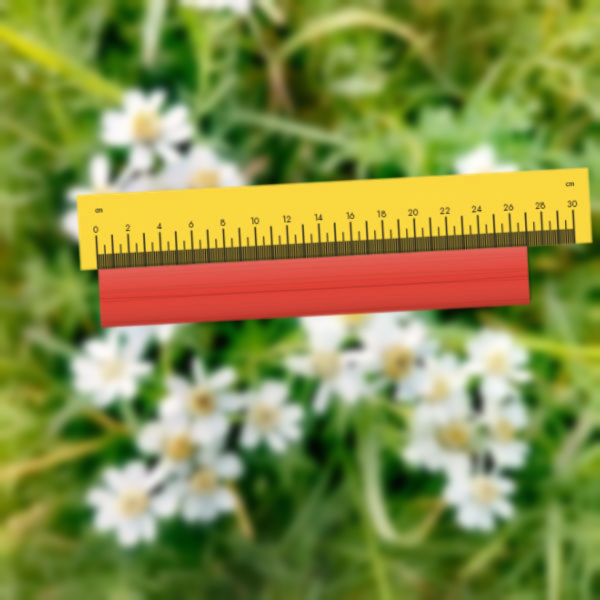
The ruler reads 27 cm
